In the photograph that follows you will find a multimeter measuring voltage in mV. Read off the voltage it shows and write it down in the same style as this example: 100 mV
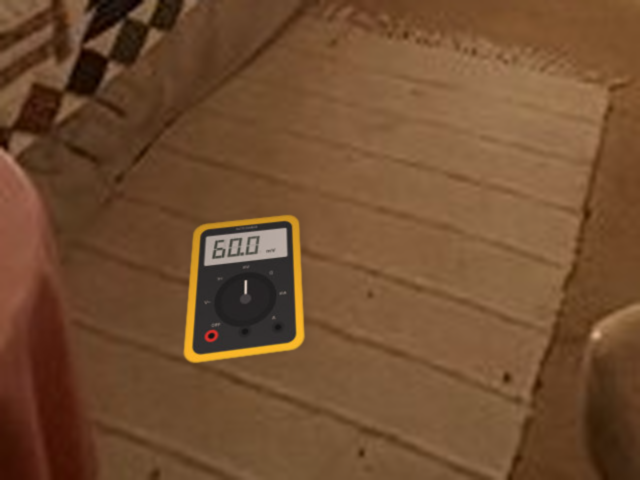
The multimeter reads 60.0 mV
